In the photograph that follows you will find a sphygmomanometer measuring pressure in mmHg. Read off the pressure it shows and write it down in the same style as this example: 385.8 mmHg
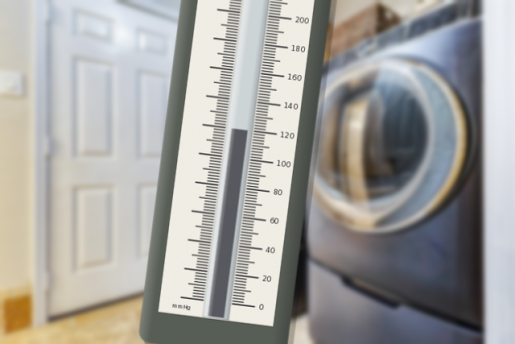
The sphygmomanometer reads 120 mmHg
